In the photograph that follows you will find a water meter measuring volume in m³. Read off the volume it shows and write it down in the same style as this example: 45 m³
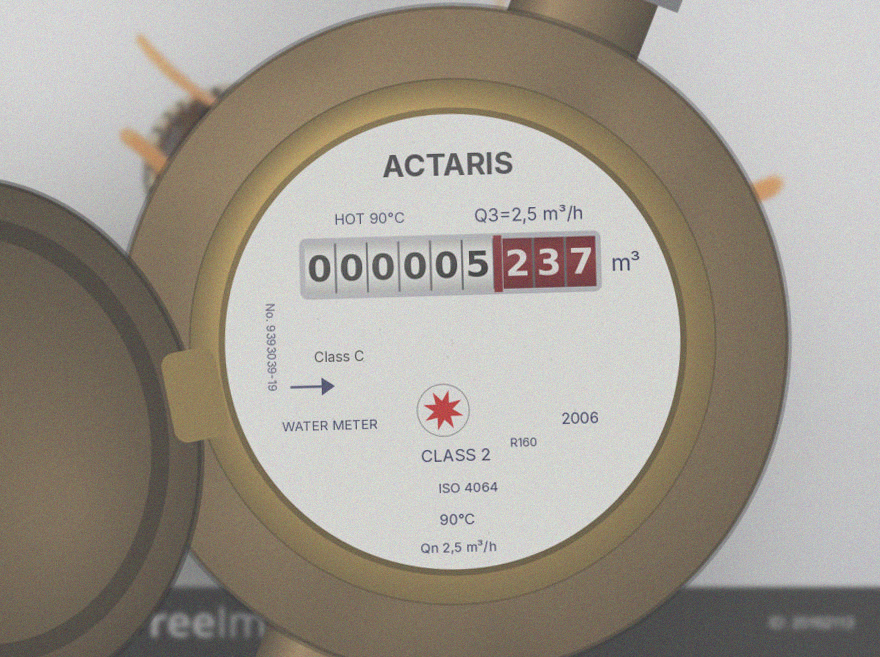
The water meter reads 5.237 m³
